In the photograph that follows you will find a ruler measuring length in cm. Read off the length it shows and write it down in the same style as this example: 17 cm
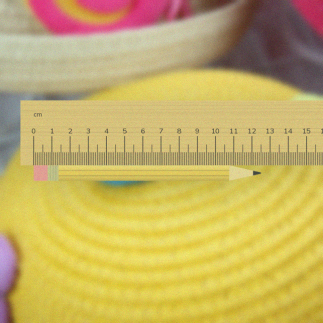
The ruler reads 12.5 cm
